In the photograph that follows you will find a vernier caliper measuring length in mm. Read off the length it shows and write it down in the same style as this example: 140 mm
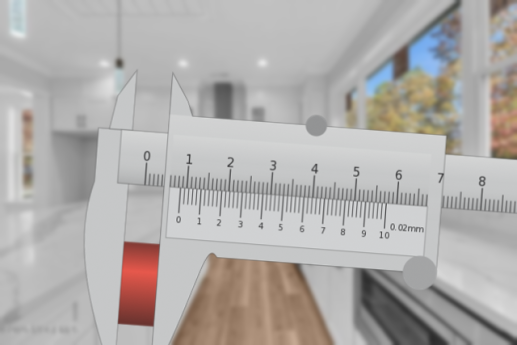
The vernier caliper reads 8.5 mm
